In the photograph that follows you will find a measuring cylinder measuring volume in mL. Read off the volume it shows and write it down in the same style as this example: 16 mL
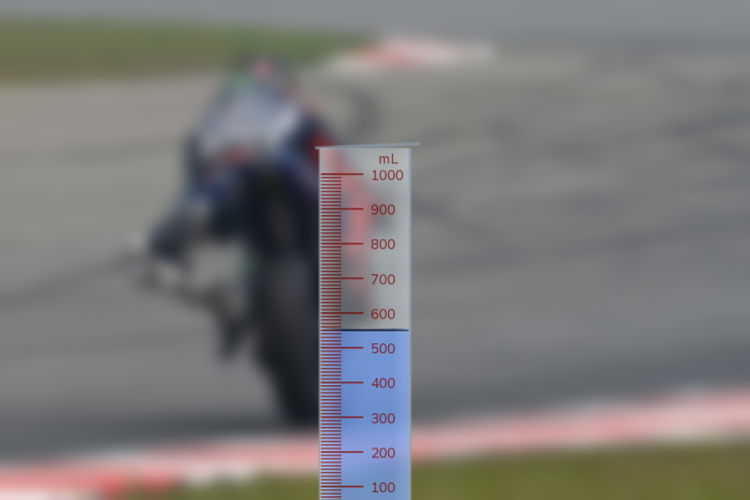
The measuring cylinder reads 550 mL
